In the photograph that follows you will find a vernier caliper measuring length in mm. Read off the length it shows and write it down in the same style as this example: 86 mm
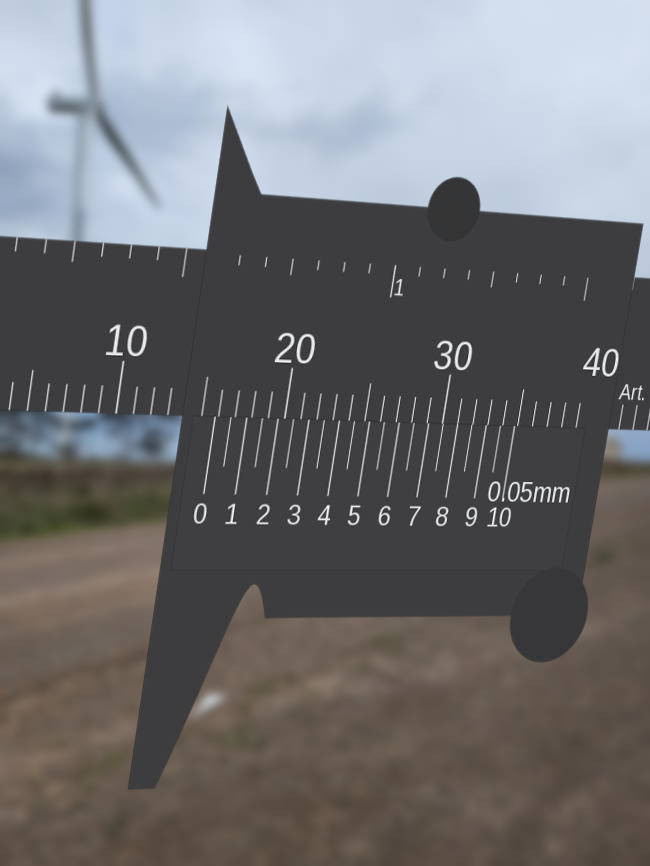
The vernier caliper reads 15.8 mm
